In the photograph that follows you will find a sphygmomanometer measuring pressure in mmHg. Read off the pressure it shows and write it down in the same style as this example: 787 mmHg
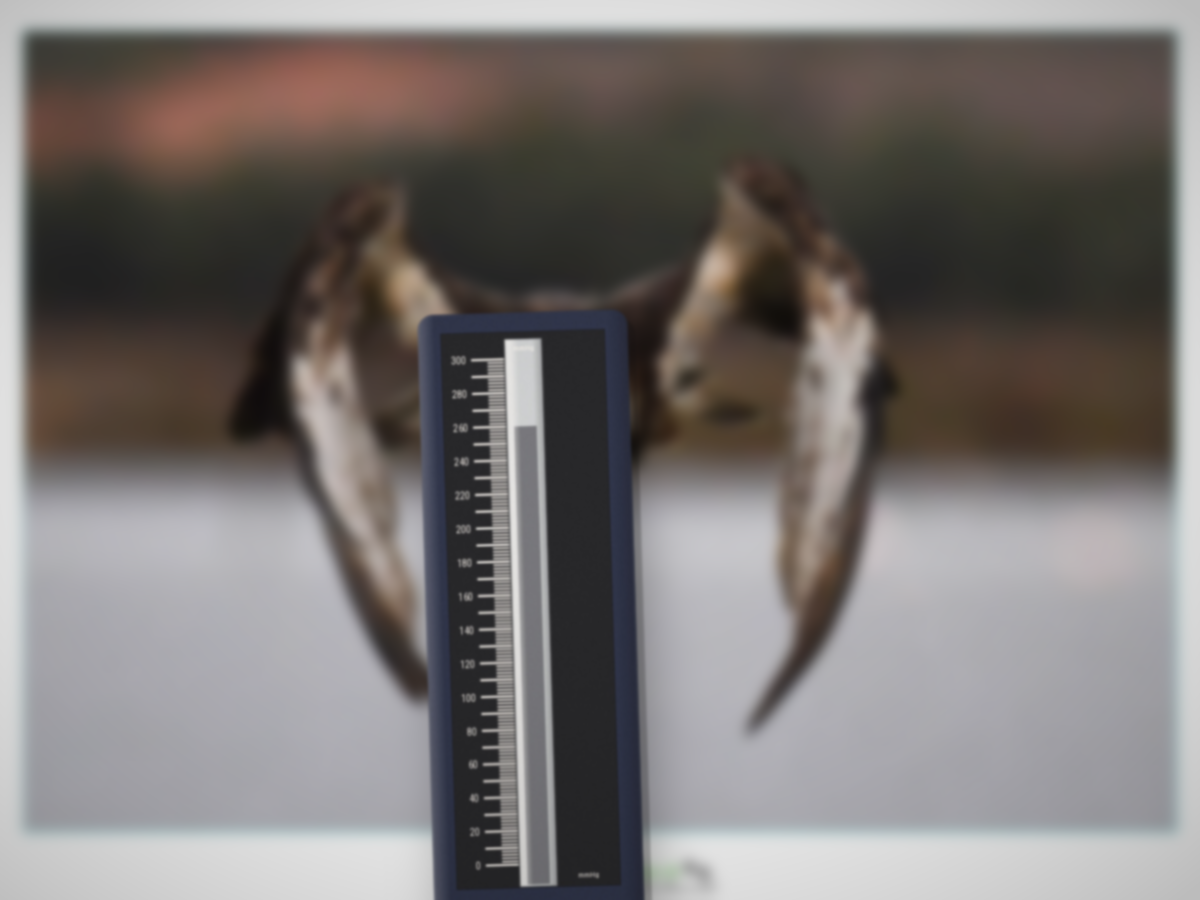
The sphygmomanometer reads 260 mmHg
